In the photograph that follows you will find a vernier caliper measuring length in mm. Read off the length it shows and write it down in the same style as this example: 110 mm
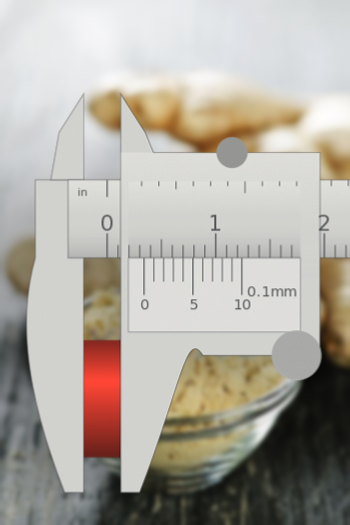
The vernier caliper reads 3.4 mm
